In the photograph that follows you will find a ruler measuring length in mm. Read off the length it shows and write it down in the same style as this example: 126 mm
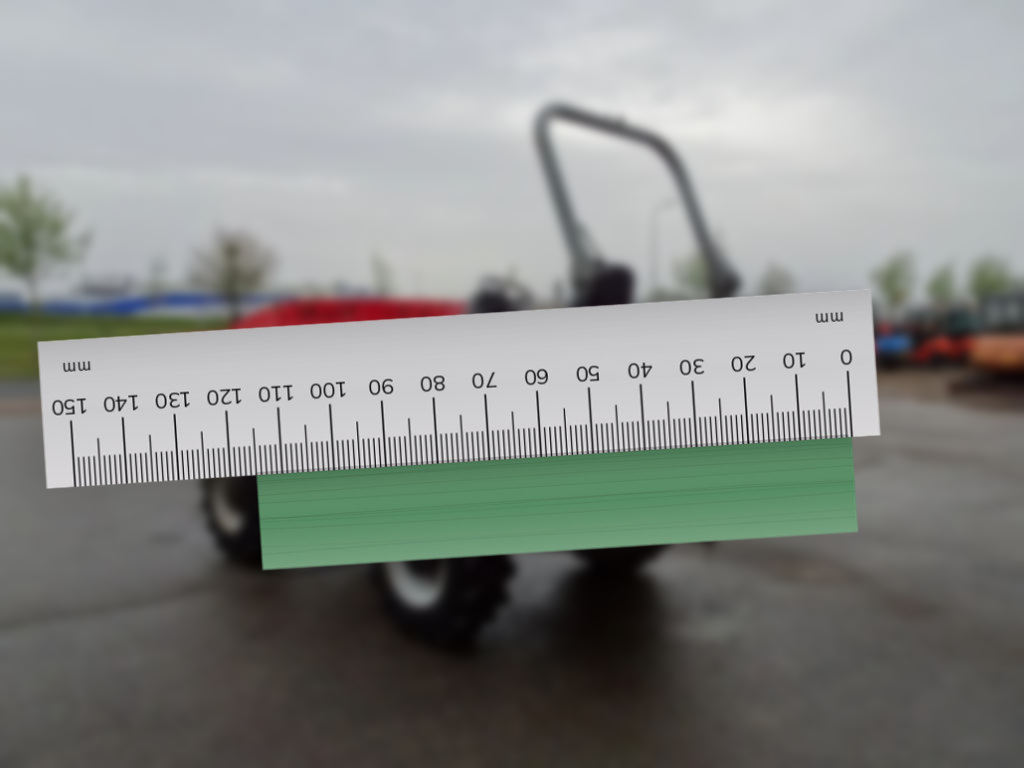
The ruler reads 115 mm
